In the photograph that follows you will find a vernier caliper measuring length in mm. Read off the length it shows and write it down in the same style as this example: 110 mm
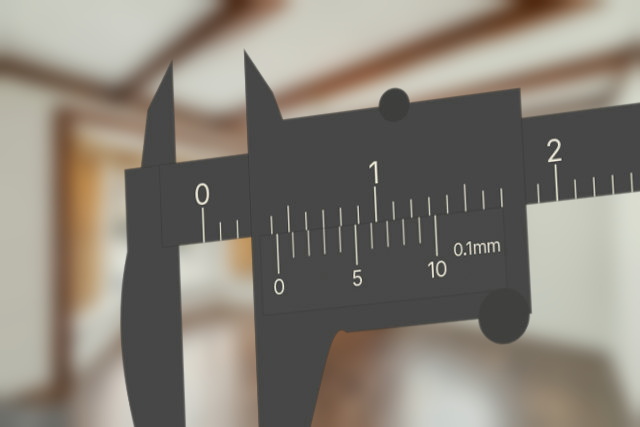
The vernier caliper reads 4.3 mm
